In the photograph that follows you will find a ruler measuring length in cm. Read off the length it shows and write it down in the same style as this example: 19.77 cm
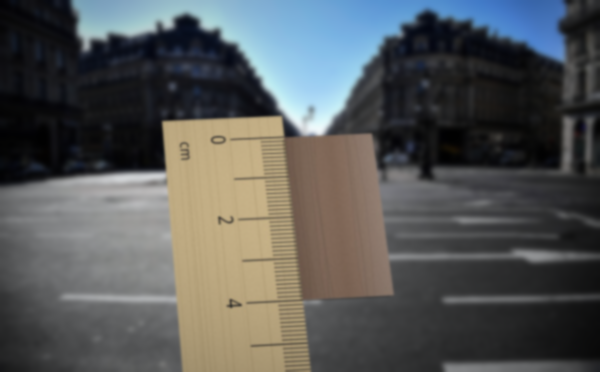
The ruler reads 4 cm
